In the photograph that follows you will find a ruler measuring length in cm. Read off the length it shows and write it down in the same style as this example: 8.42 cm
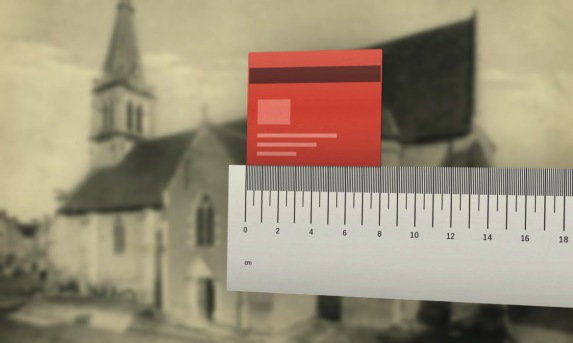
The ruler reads 8 cm
